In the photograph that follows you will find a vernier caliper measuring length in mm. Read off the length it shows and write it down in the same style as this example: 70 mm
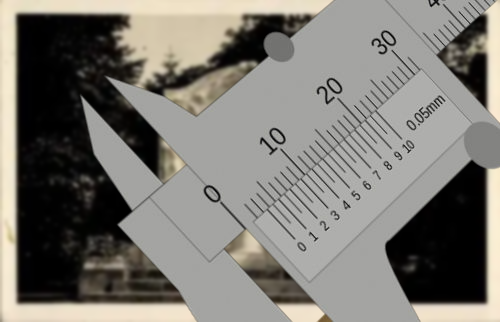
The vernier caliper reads 3.6 mm
